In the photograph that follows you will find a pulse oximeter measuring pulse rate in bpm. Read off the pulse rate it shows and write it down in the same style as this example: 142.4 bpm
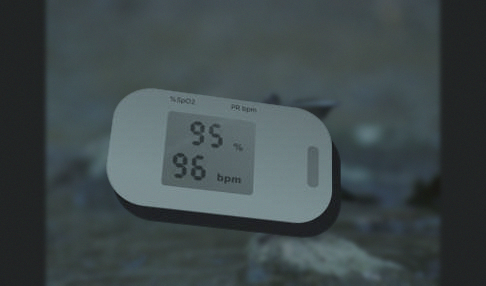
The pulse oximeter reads 96 bpm
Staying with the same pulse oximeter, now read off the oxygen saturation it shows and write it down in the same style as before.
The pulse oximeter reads 95 %
